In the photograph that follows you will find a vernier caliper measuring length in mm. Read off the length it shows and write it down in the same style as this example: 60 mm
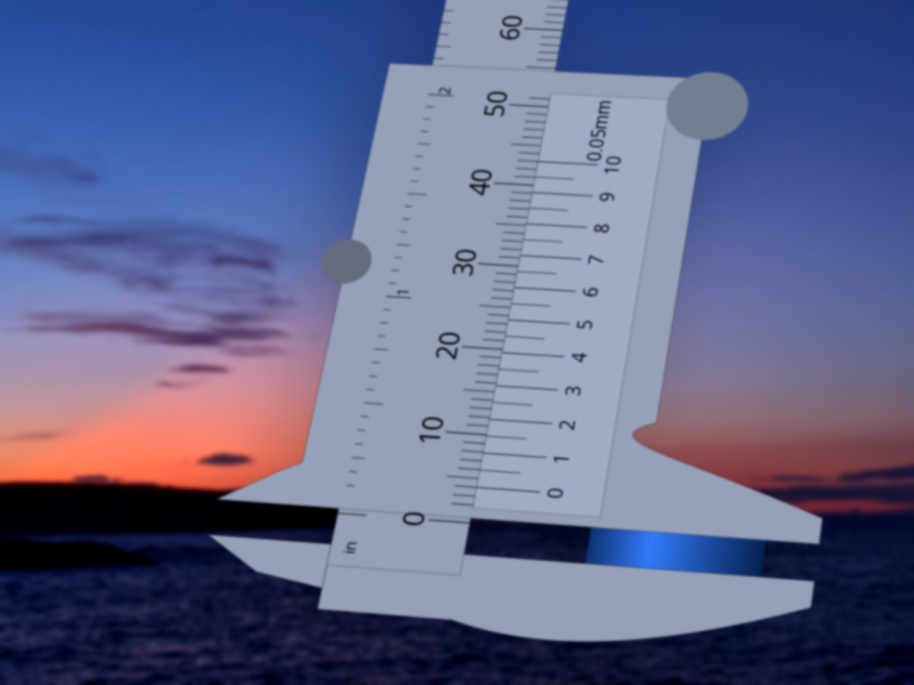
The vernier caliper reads 4.0 mm
